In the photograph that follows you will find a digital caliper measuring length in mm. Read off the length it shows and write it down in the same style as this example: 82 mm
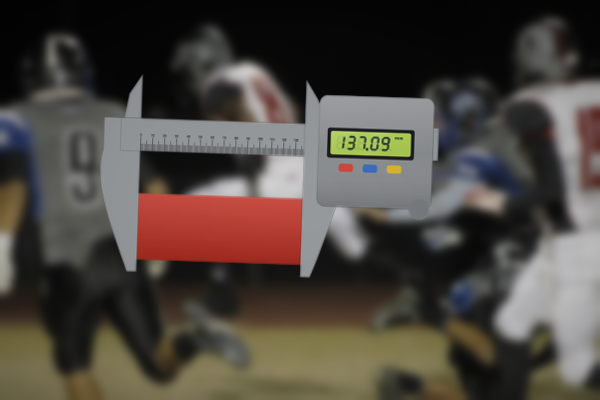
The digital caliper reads 137.09 mm
